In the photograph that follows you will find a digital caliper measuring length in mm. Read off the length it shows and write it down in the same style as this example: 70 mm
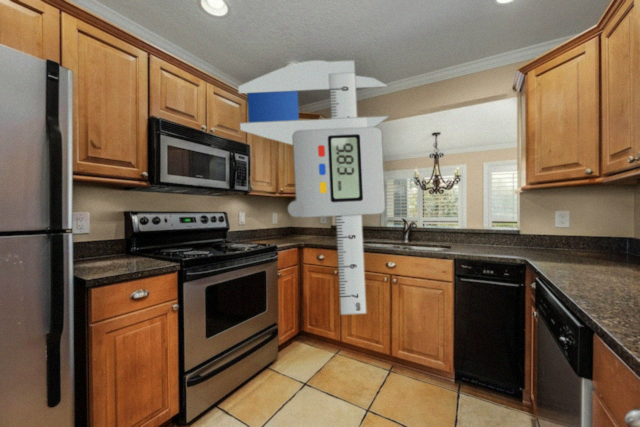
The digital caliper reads 9.83 mm
